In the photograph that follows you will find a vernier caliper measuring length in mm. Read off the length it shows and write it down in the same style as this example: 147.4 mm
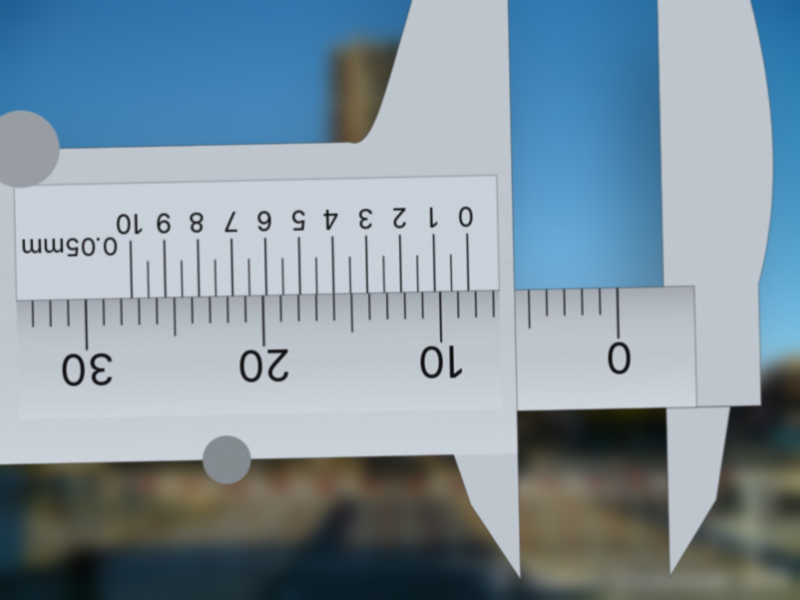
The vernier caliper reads 8.4 mm
